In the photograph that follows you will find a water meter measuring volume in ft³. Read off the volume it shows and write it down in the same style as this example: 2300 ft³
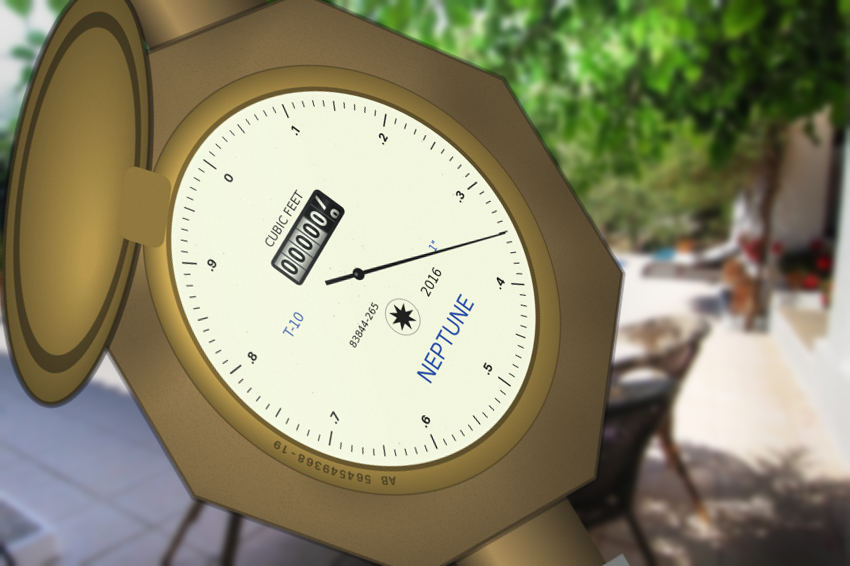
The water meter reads 7.35 ft³
